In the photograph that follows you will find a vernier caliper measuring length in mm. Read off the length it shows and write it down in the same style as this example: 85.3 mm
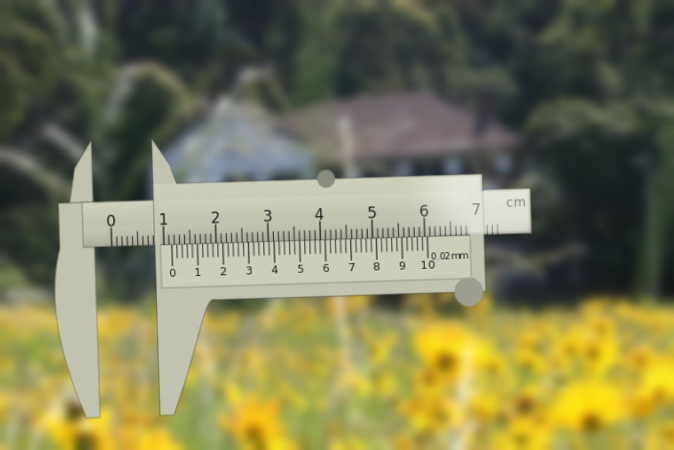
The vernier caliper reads 11.5 mm
